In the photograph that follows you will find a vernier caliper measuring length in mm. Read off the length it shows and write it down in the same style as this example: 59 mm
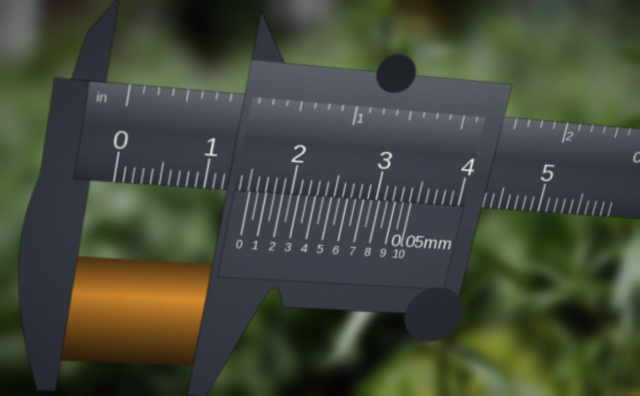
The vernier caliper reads 15.2 mm
